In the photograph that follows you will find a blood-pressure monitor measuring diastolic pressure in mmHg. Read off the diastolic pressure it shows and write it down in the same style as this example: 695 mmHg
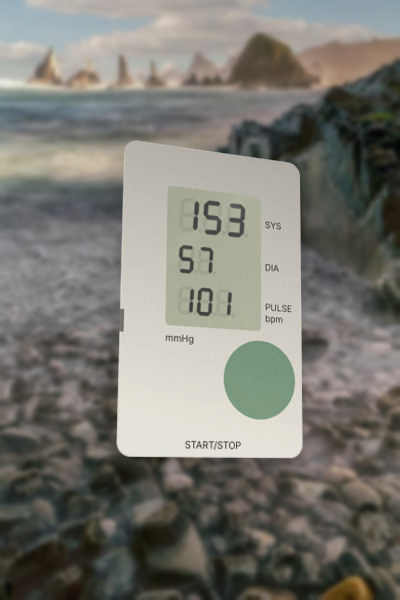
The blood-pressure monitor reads 57 mmHg
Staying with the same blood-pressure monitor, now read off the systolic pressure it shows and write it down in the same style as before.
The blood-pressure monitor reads 153 mmHg
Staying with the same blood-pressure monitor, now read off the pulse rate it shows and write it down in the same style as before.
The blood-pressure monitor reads 101 bpm
